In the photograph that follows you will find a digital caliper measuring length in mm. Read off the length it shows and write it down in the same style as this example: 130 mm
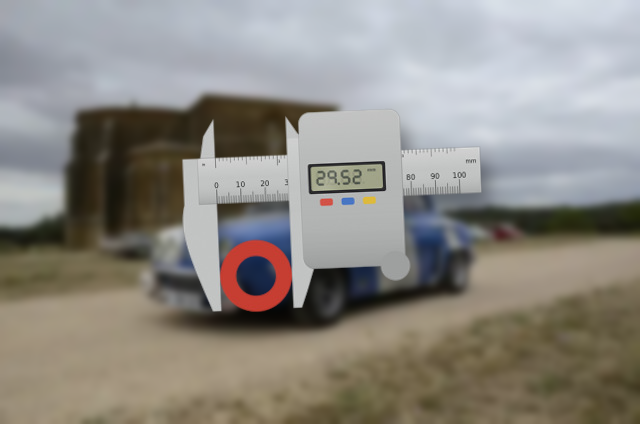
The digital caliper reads 29.52 mm
